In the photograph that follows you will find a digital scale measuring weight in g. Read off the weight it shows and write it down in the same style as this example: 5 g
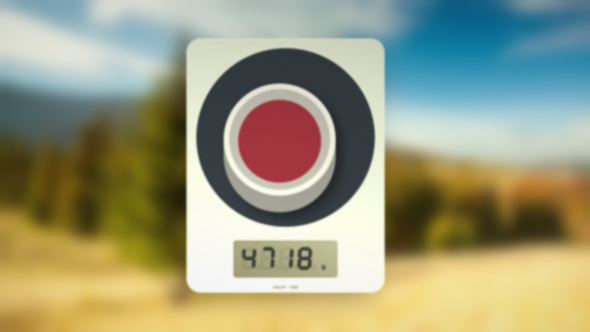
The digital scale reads 4718 g
